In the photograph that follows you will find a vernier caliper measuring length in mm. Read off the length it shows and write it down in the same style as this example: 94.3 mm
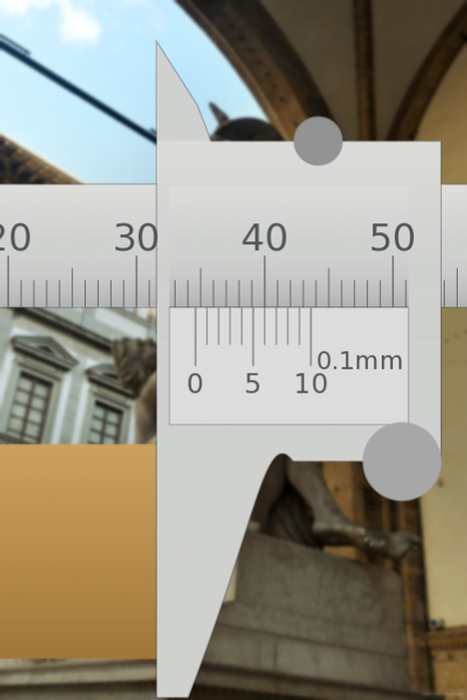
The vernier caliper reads 34.6 mm
